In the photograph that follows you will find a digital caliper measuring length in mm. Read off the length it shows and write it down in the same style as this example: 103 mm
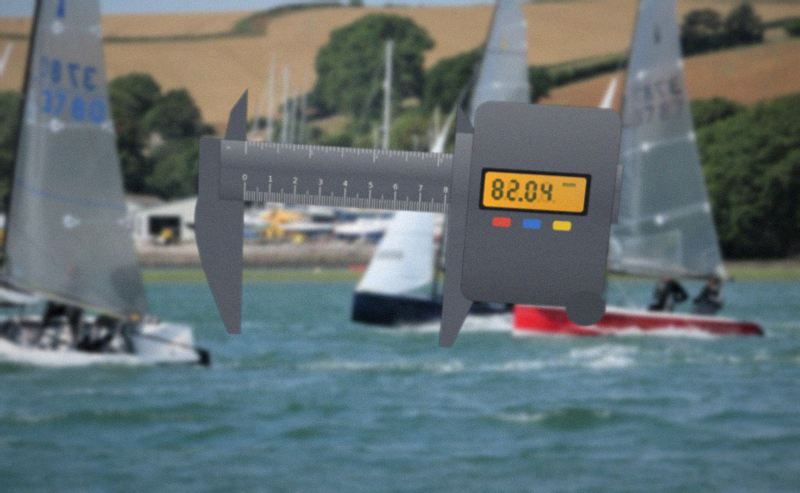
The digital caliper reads 82.04 mm
